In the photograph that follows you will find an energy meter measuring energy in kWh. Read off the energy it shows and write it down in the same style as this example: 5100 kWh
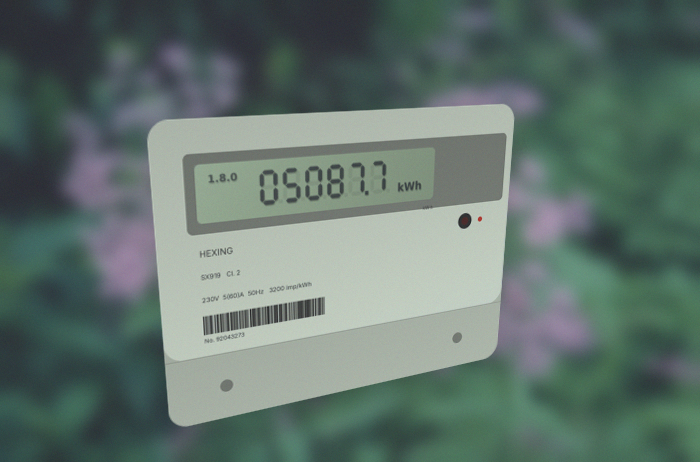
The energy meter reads 5087.7 kWh
